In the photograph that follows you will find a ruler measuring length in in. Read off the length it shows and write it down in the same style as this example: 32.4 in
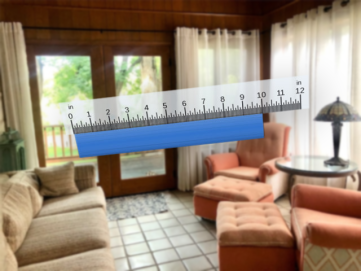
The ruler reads 10 in
